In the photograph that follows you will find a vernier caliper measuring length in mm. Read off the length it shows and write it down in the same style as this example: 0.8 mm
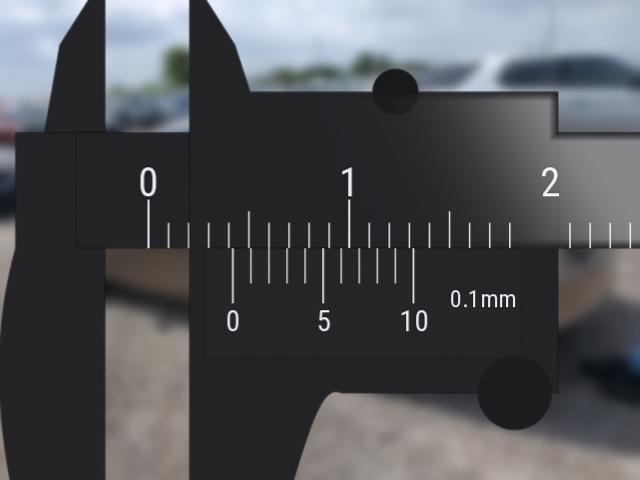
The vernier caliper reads 4.2 mm
